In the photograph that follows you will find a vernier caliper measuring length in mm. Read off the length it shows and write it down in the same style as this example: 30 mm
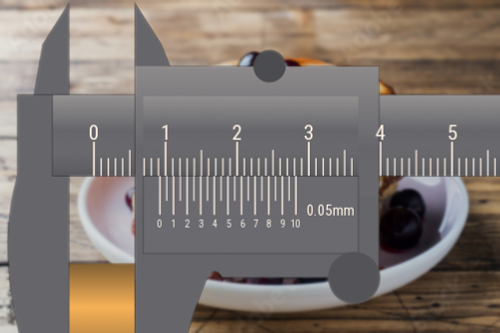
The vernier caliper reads 9.2 mm
